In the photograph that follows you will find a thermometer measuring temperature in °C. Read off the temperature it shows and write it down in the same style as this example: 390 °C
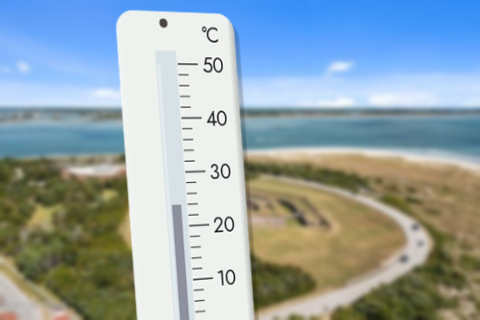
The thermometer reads 24 °C
